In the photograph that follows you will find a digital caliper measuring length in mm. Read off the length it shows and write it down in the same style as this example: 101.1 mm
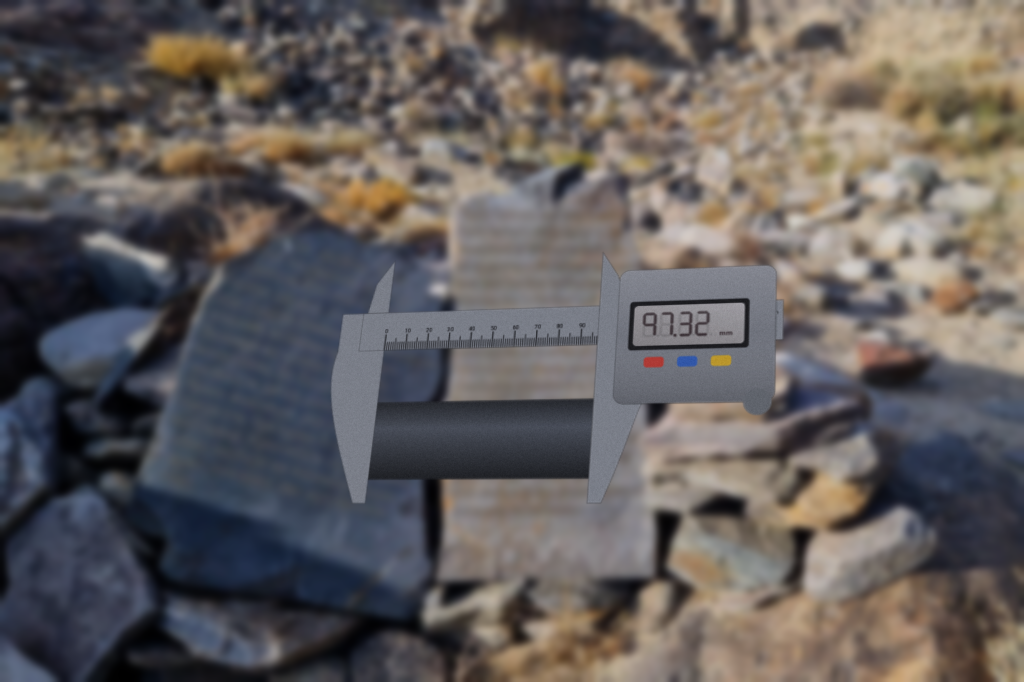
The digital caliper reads 97.32 mm
